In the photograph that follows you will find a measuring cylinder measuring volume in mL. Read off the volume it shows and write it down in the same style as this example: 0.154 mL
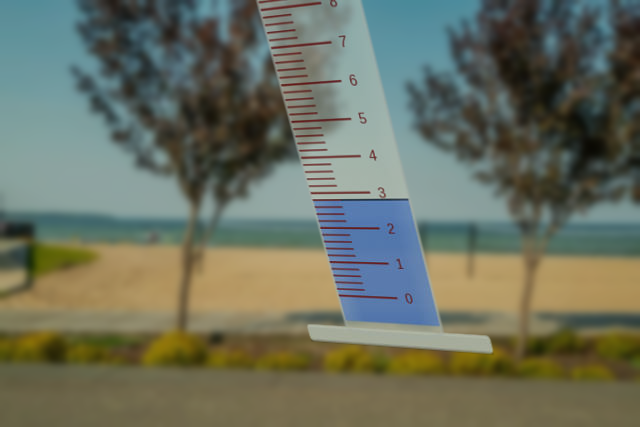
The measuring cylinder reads 2.8 mL
